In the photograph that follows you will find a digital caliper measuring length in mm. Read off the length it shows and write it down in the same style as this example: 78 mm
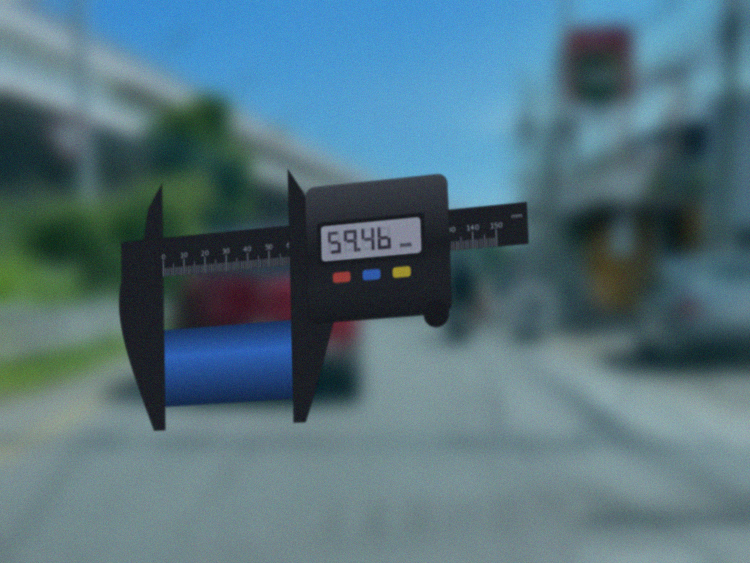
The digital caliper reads 59.46 mm
